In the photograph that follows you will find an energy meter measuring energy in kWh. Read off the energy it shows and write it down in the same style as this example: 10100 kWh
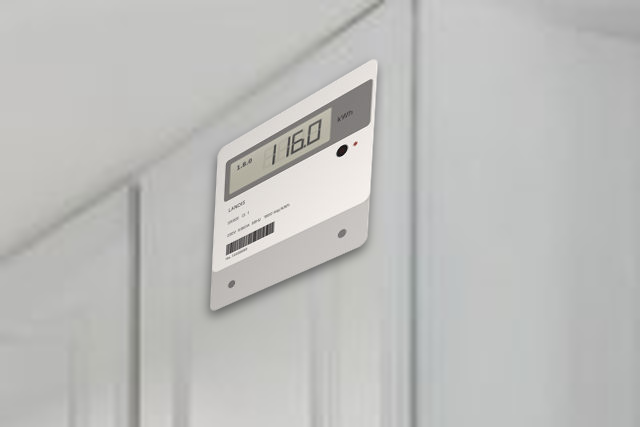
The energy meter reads 116.0 kWh
